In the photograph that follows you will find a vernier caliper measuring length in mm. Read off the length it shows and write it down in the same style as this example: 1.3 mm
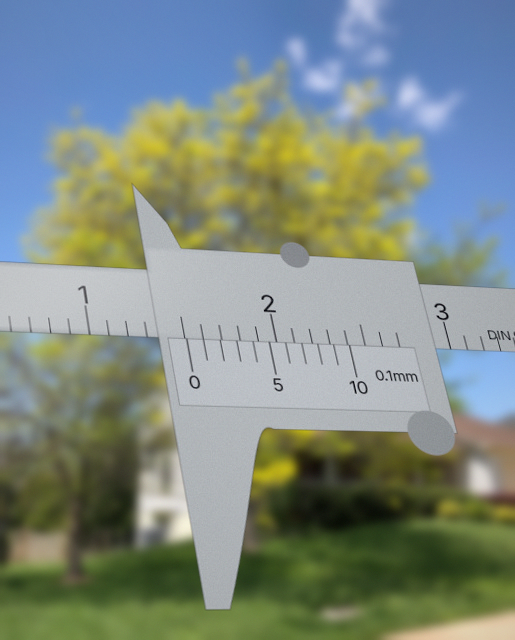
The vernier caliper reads 15.1 mm
